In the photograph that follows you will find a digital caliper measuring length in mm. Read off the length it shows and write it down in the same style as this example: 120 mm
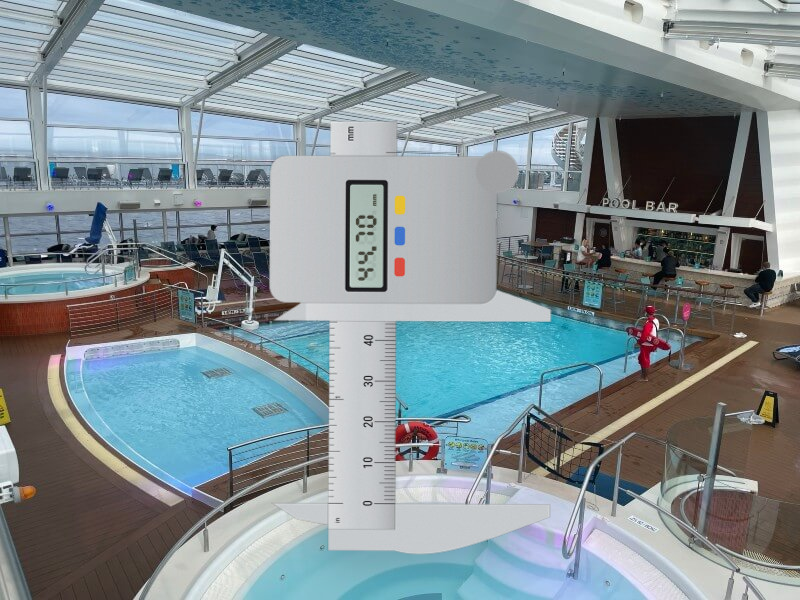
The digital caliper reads 44.70 mm
